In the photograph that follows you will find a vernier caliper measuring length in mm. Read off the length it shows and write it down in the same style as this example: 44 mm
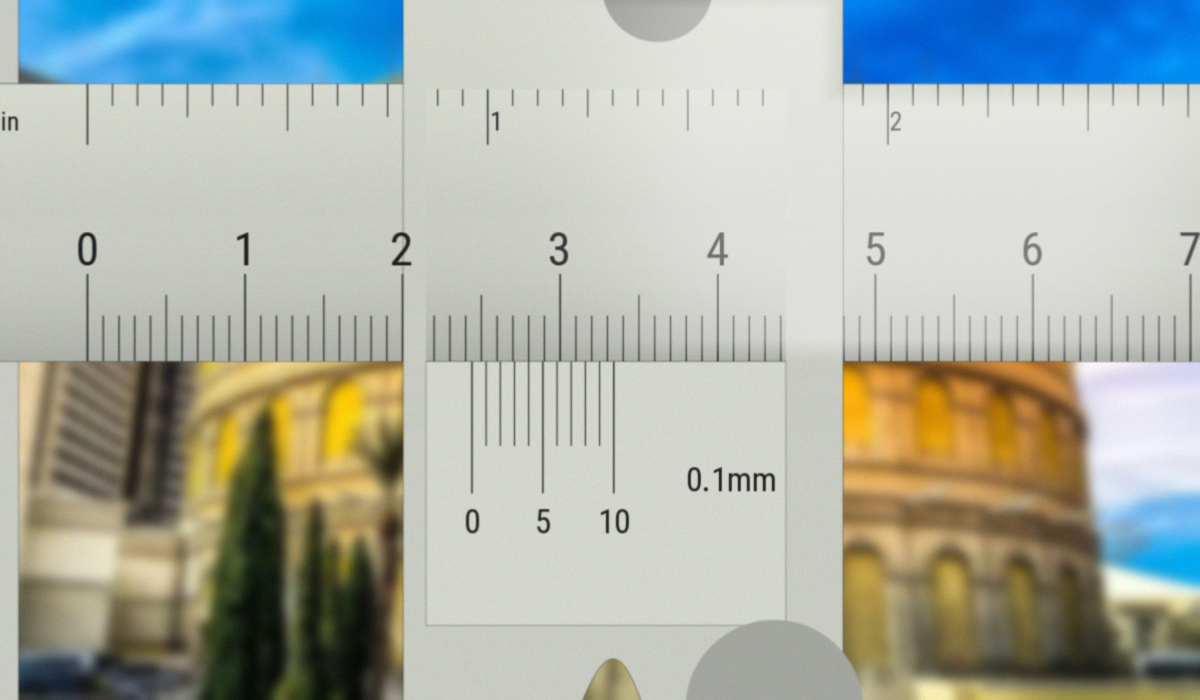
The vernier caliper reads 24.4 mm
